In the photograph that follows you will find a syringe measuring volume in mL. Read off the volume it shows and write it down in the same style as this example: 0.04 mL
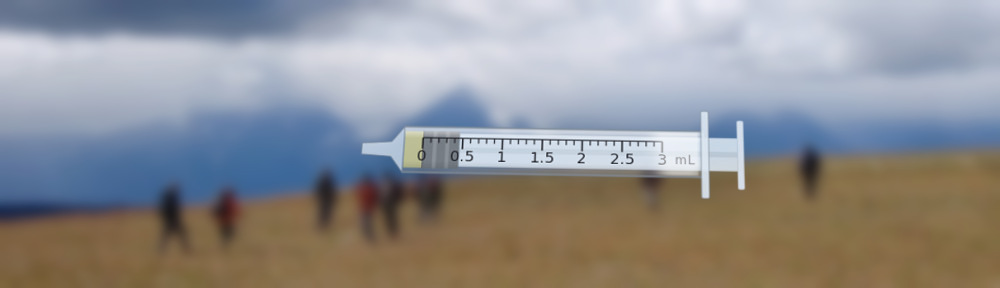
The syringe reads 0 mL
